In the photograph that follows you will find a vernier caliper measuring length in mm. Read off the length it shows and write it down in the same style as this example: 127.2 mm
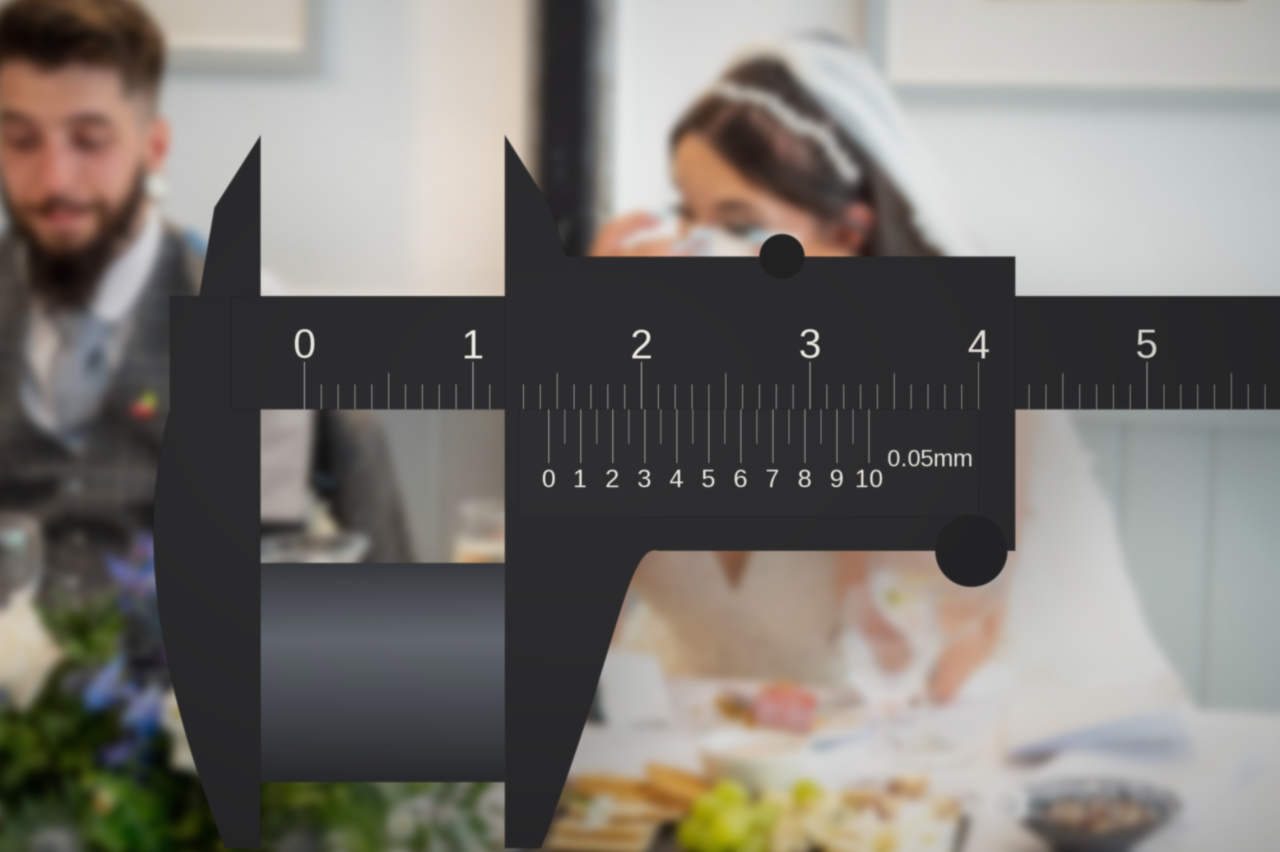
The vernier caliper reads 14.5 mm
